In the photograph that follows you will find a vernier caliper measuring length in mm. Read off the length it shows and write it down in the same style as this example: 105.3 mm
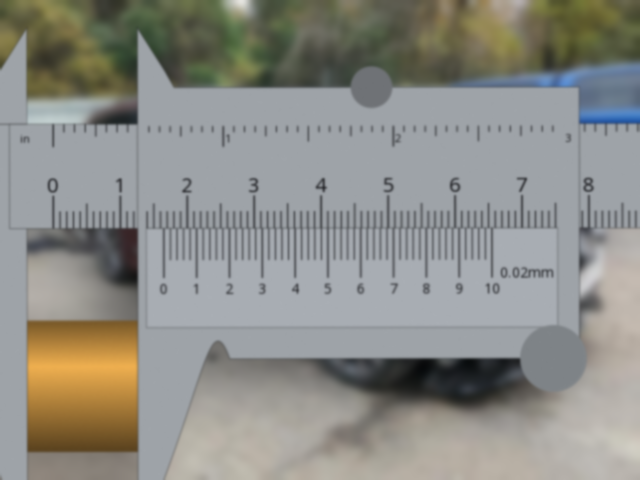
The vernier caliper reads 16.5 mm
